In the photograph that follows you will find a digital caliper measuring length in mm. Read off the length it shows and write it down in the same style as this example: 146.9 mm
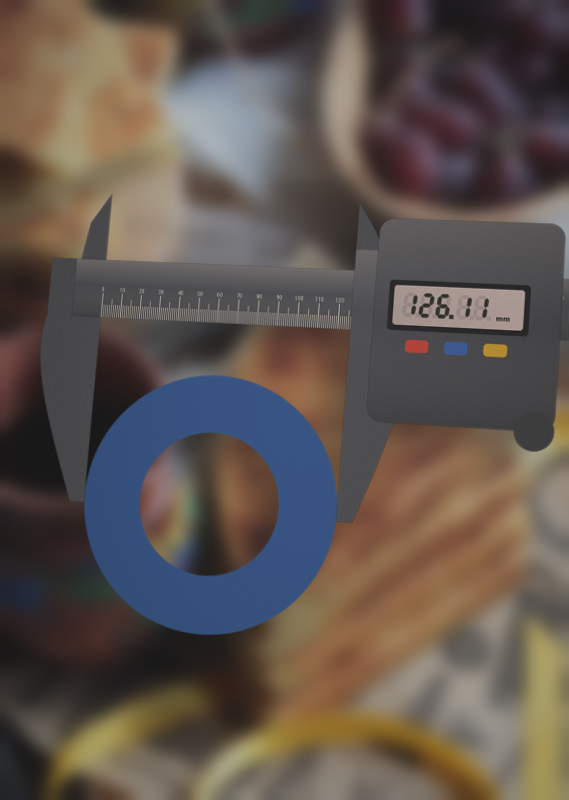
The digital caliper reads 126.11 mm
